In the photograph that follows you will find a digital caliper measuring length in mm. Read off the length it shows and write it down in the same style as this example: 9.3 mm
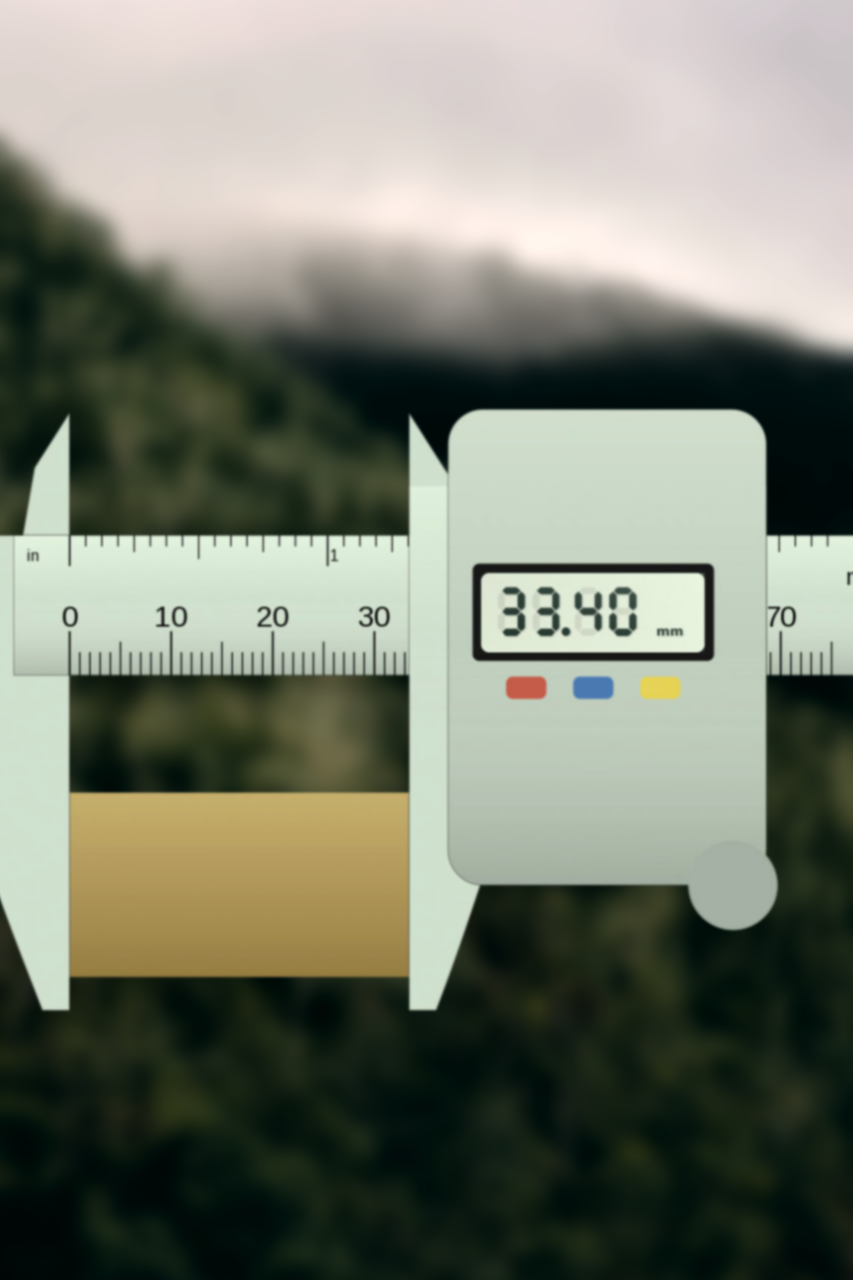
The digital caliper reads 33.40 mm
